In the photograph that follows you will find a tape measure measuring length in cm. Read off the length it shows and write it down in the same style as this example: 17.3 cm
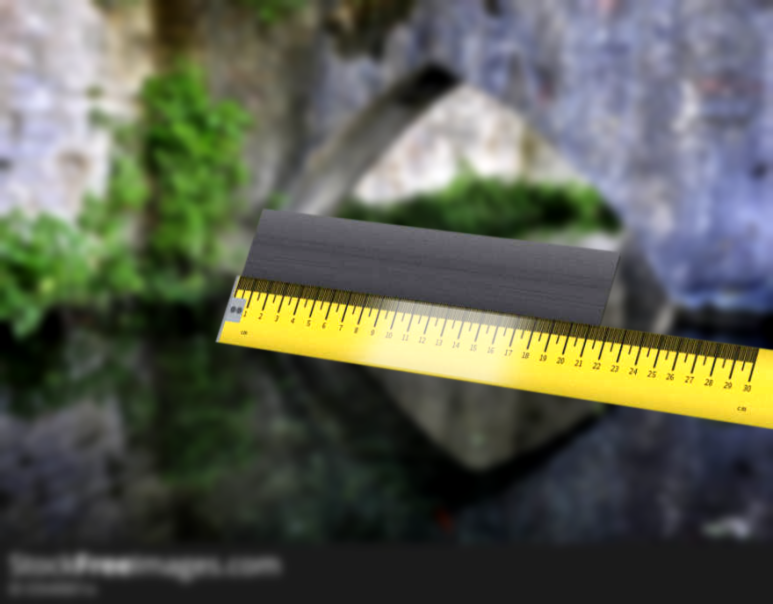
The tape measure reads 21.5 cm
